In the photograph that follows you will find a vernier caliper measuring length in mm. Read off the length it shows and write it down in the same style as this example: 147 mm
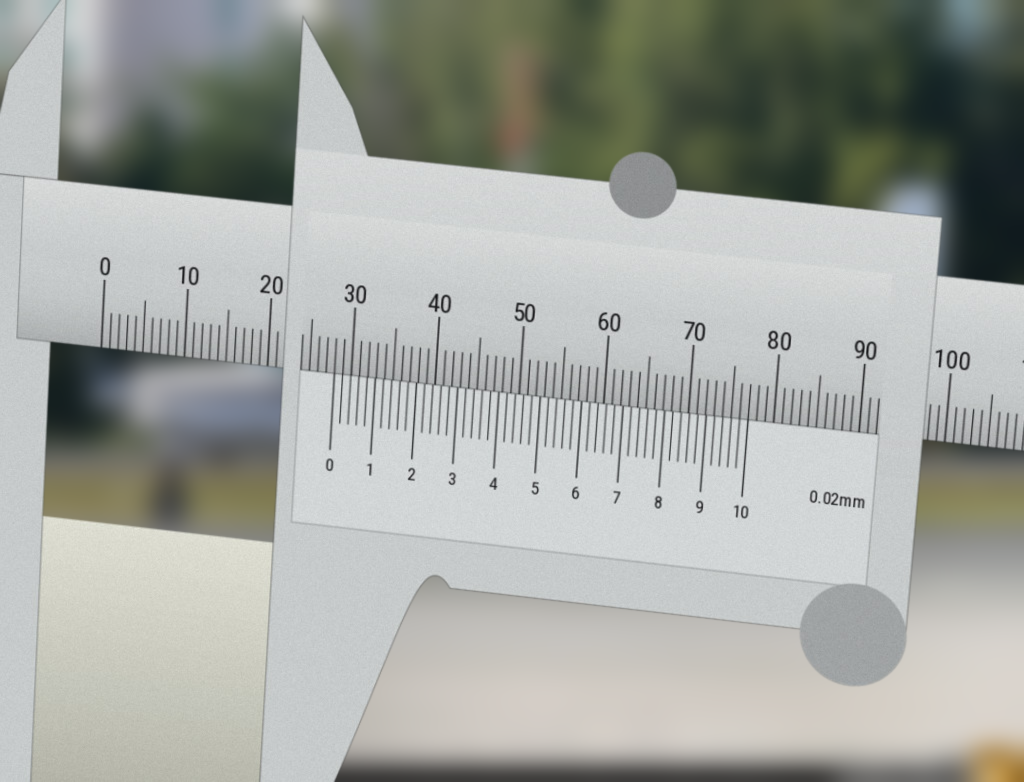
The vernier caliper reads 28.0 mm
